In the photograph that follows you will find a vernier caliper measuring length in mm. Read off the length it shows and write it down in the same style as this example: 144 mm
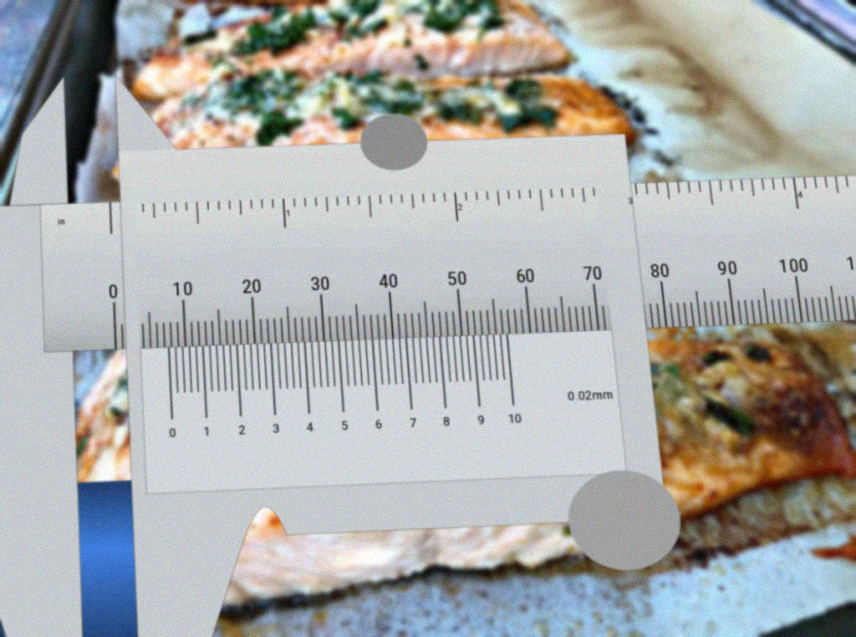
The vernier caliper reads 7.6 mm
